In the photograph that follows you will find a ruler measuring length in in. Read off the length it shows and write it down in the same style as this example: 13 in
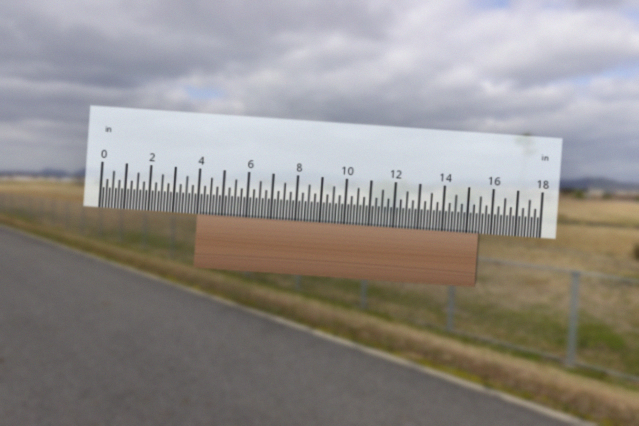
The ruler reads 11.5 in
